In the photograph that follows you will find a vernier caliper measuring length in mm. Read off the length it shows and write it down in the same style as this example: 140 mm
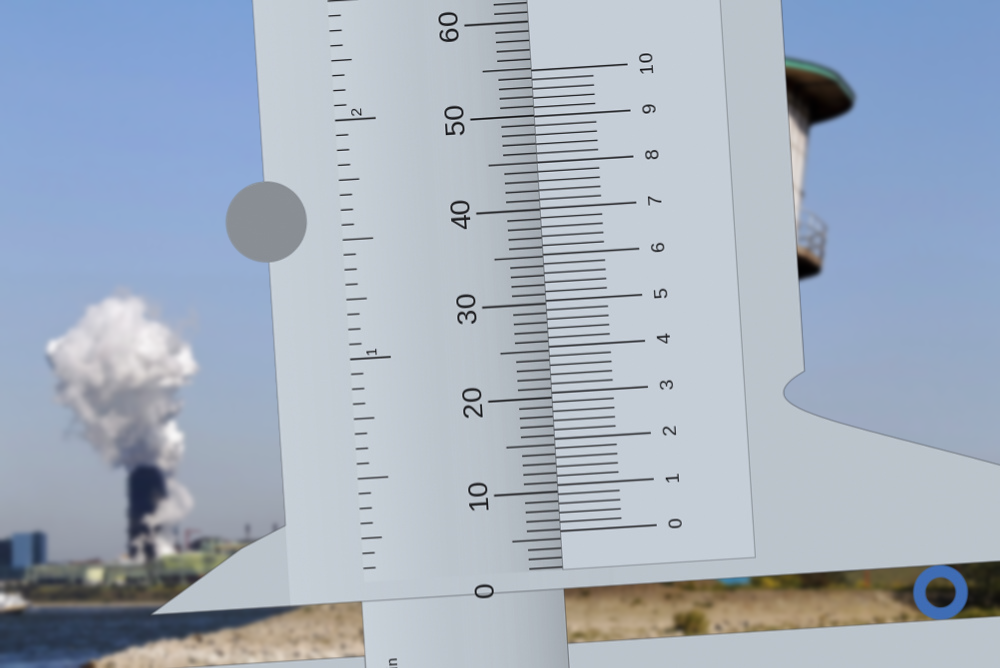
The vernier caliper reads 5.8 mm
